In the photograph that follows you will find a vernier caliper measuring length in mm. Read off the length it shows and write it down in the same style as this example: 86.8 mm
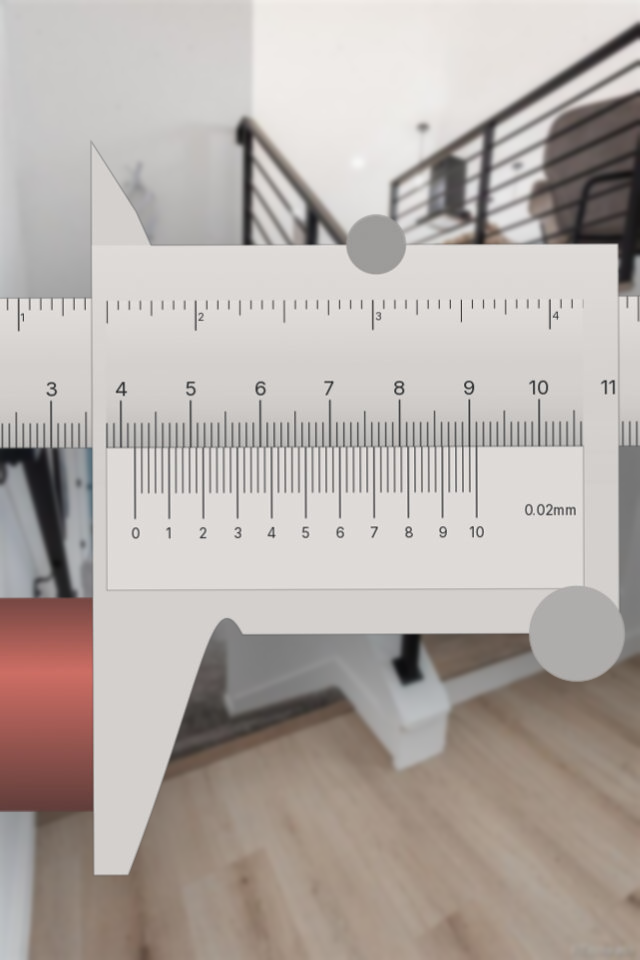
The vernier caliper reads 42.0 mm
